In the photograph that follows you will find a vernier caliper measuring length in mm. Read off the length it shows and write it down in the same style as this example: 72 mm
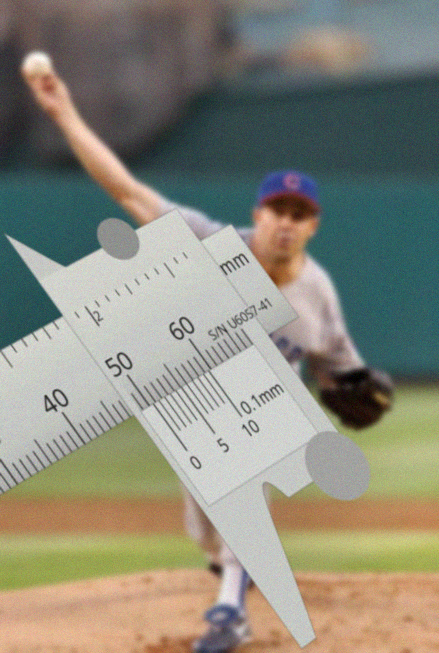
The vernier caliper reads 50.6 mm
